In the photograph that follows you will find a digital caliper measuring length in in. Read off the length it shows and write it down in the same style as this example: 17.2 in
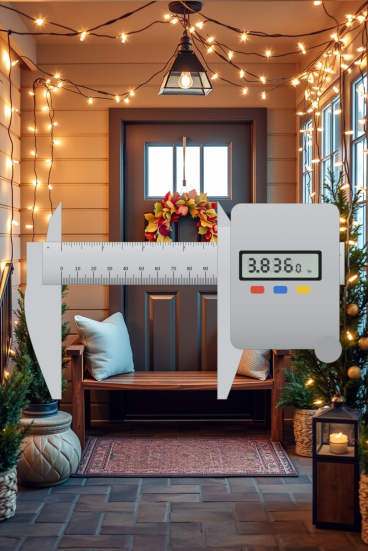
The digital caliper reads 3.8360 in
